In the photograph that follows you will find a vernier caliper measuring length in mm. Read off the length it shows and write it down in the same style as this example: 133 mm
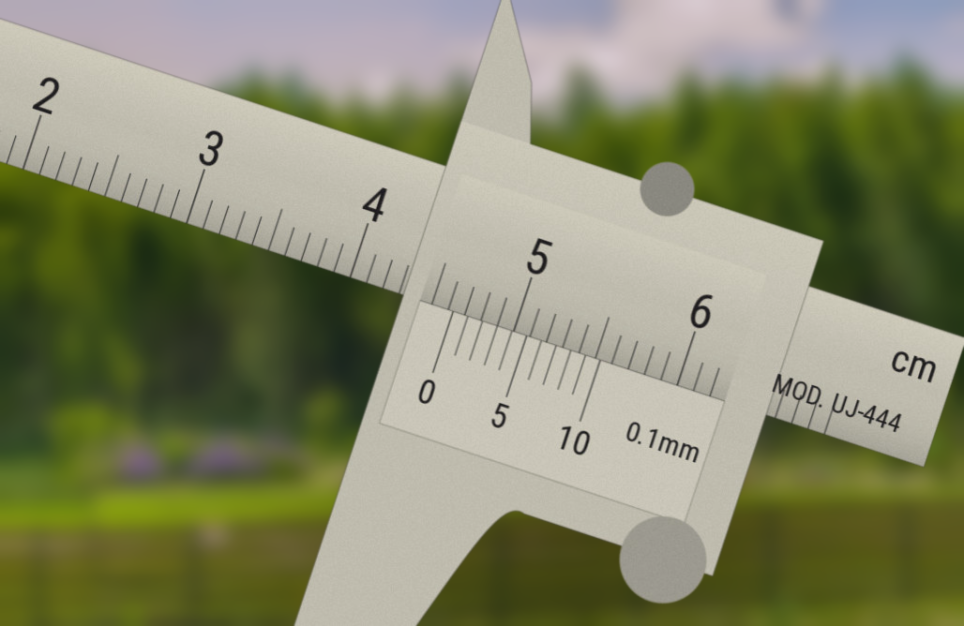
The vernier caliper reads 46.3 mm
